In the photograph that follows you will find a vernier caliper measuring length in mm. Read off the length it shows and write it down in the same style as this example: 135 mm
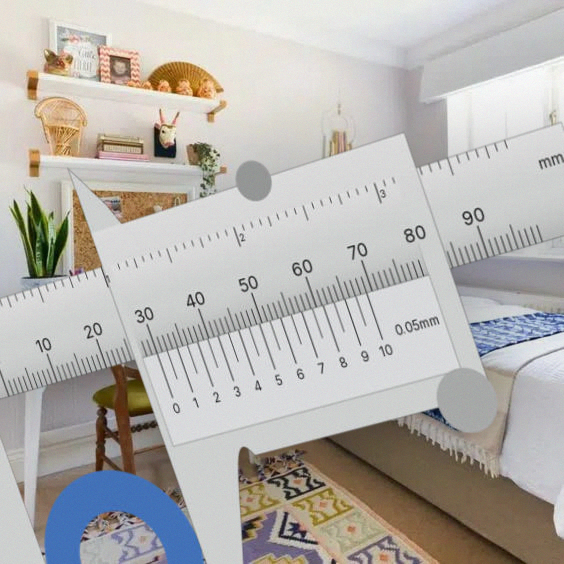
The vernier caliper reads 30.0 mm
